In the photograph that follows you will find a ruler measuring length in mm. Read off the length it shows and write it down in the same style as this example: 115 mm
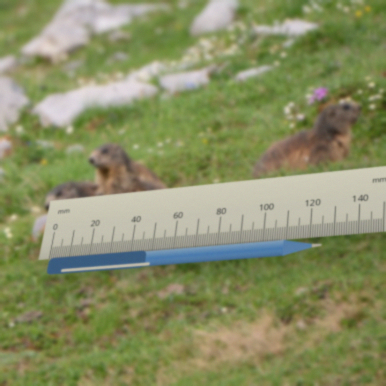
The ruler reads 125 mm
